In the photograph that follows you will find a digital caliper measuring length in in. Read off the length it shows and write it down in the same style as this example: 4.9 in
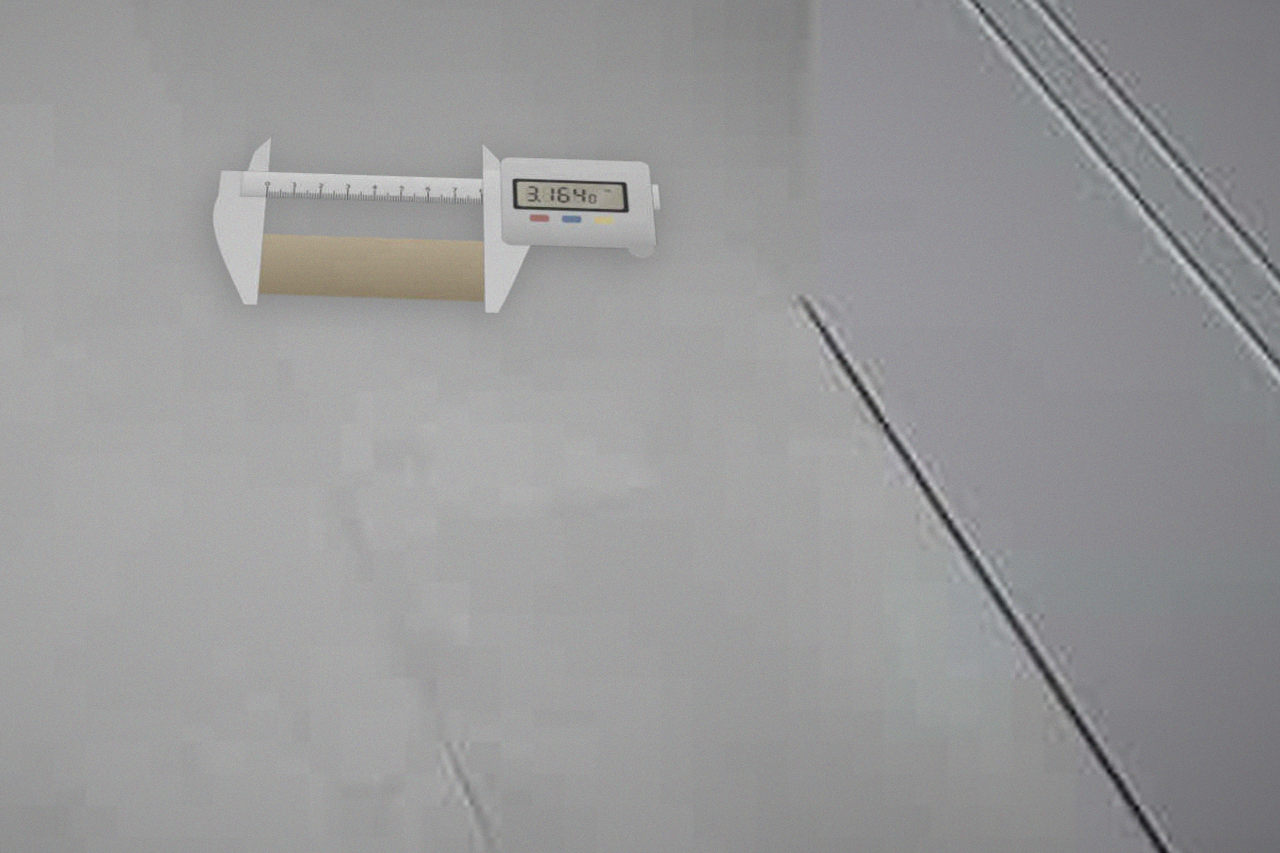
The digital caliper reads 3.1640 in
